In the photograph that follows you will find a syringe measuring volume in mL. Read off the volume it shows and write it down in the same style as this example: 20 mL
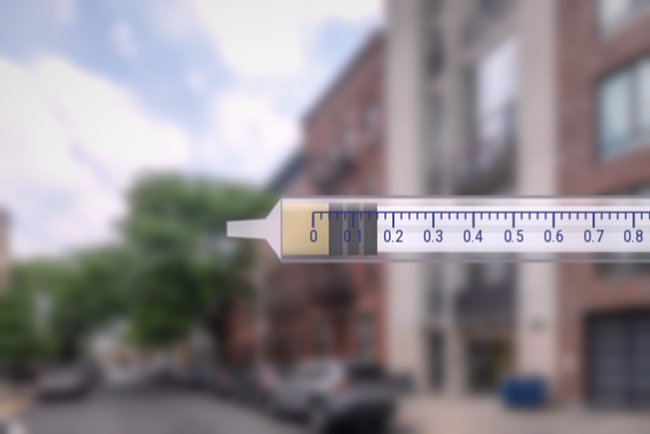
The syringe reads 0.04 mL
